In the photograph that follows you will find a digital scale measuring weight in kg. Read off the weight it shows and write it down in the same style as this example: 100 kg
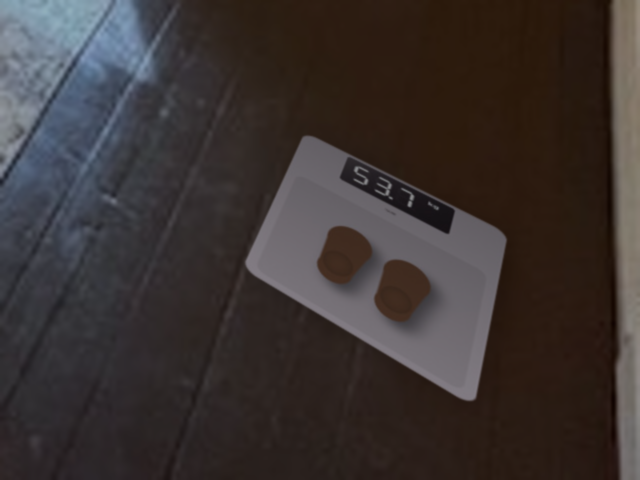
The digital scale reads 53.7 kg
